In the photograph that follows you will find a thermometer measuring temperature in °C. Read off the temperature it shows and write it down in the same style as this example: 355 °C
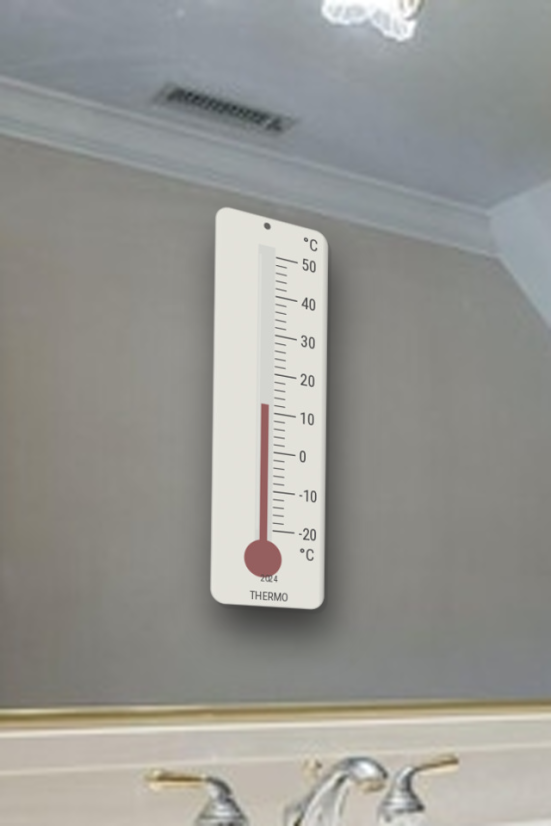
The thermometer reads 12 °C
